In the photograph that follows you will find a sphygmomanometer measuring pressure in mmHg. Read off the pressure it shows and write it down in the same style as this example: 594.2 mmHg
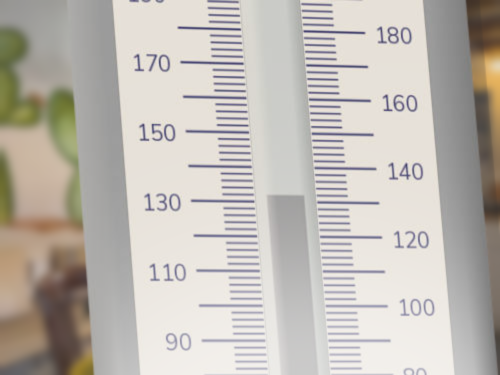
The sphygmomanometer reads 132 mmHg
